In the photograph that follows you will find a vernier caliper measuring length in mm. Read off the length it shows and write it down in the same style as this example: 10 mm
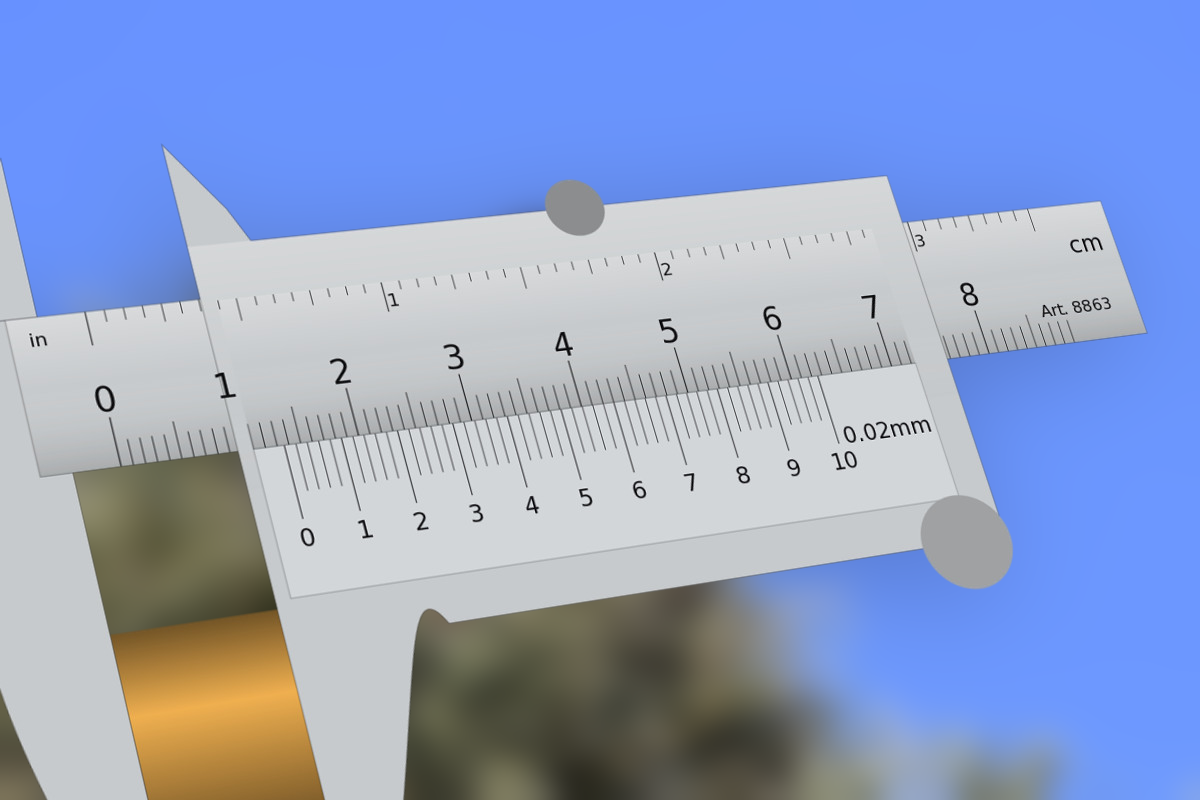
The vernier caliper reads 13.6 mm
